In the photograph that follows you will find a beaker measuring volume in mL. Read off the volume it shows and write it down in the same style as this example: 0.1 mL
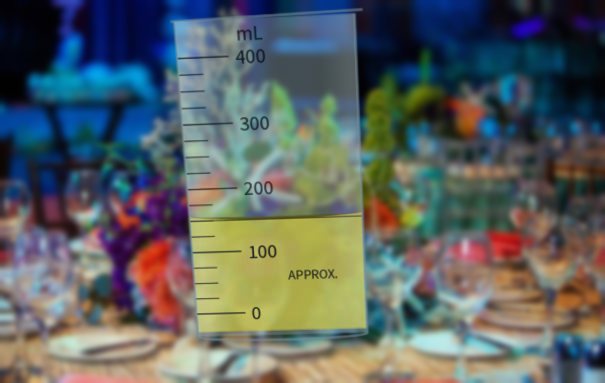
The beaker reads 150 mL
